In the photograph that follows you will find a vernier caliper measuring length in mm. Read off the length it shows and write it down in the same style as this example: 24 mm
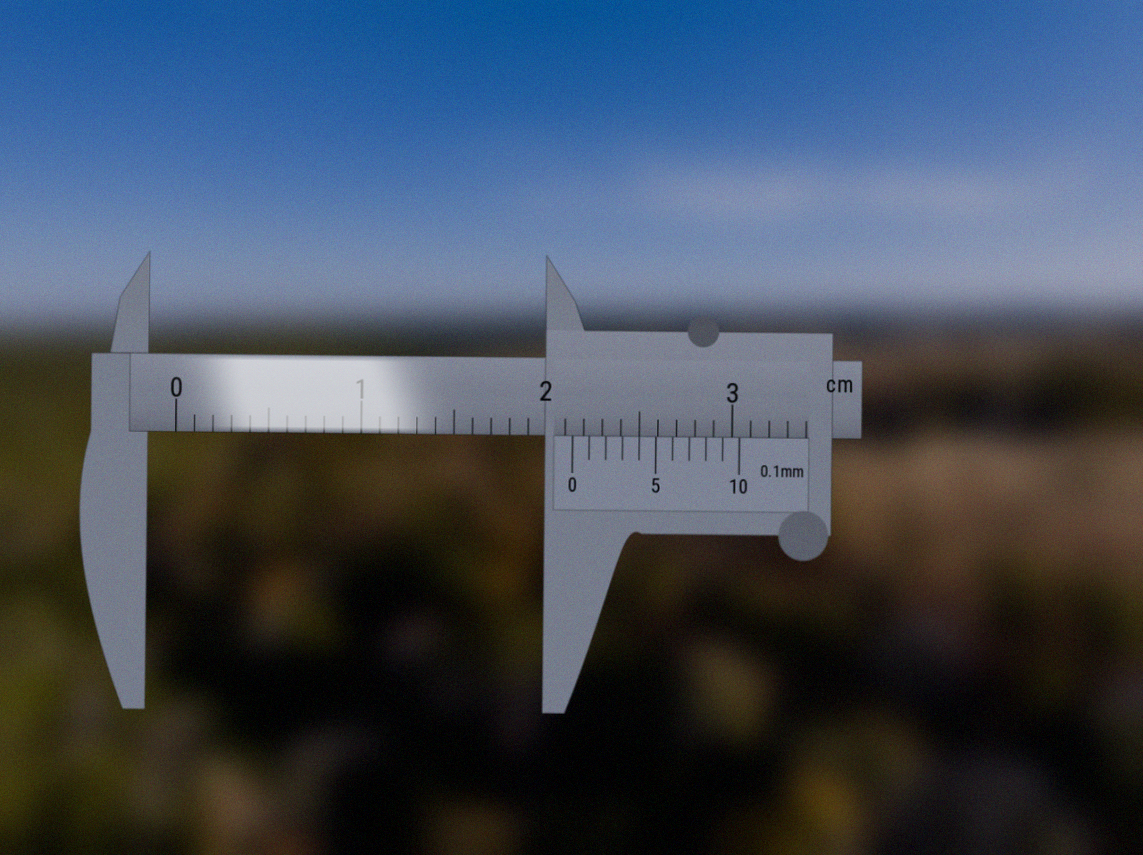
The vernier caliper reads 21.4 mm
